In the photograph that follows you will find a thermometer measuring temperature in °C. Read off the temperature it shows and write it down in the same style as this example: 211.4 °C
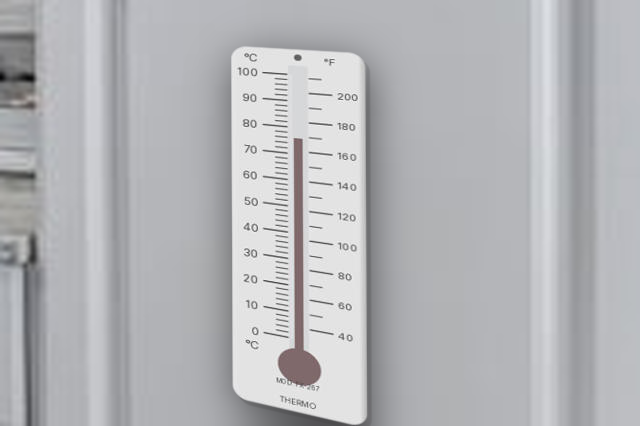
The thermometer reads 76 °C
